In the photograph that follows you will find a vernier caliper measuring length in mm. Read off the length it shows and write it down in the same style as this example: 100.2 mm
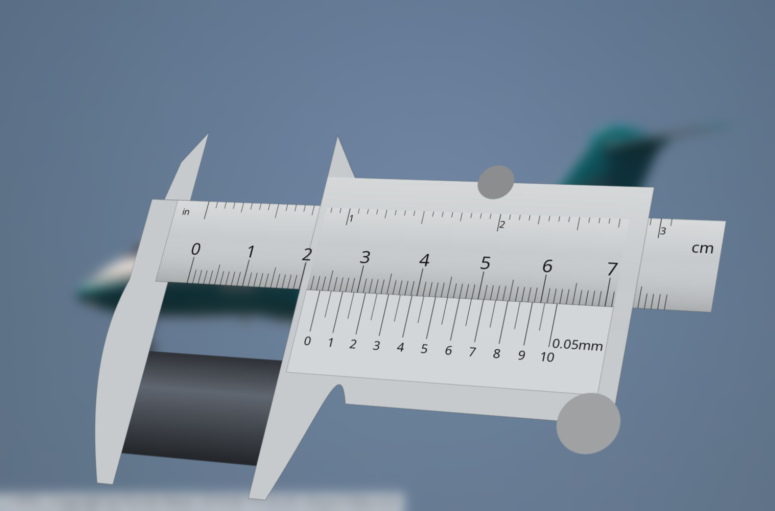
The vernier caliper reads 23.6 mm
